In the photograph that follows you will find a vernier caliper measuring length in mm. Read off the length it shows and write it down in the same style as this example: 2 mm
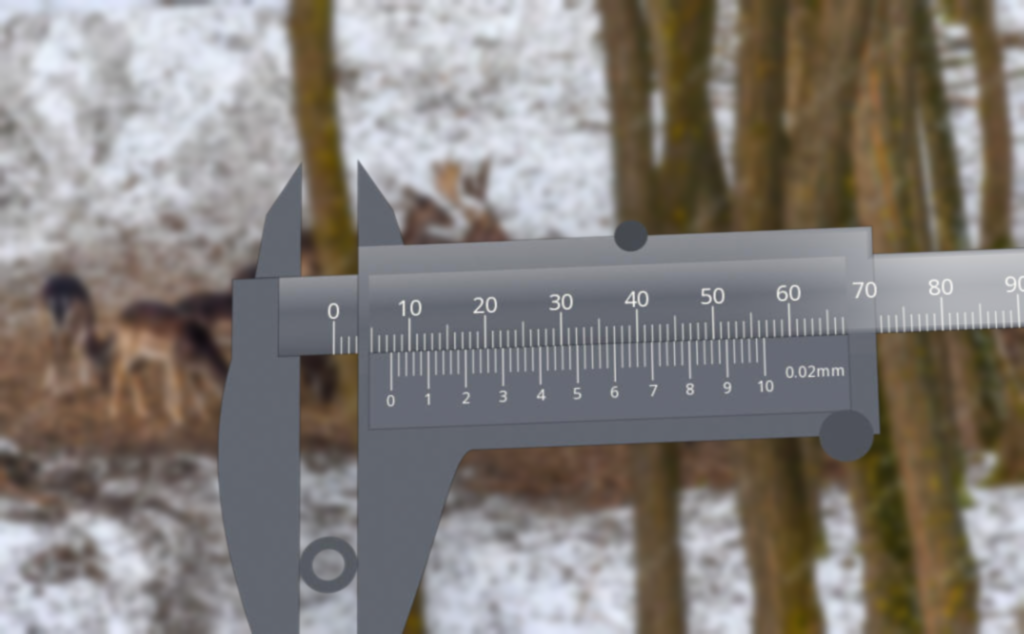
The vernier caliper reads 7.6 mm
